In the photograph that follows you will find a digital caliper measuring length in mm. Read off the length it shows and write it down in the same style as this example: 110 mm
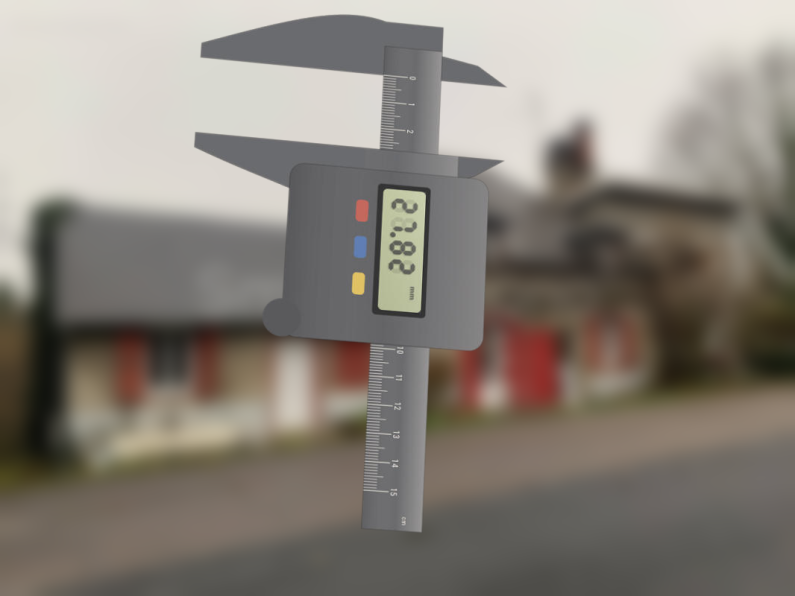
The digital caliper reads 27.82 mm
